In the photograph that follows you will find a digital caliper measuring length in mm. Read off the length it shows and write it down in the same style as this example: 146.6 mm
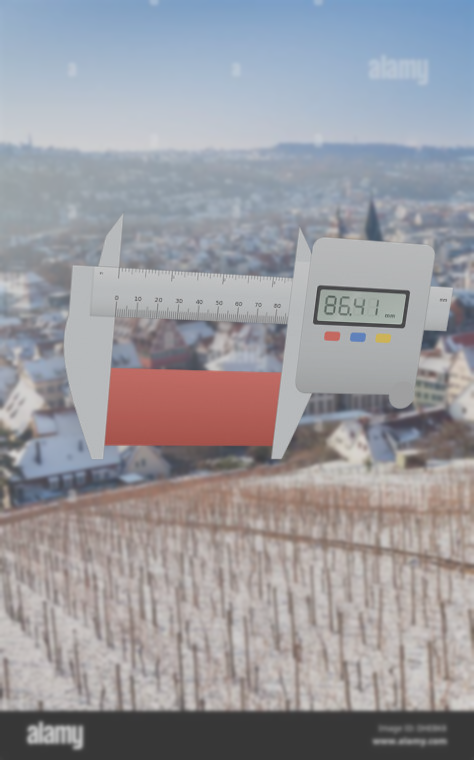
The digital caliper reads 86.41 mm
